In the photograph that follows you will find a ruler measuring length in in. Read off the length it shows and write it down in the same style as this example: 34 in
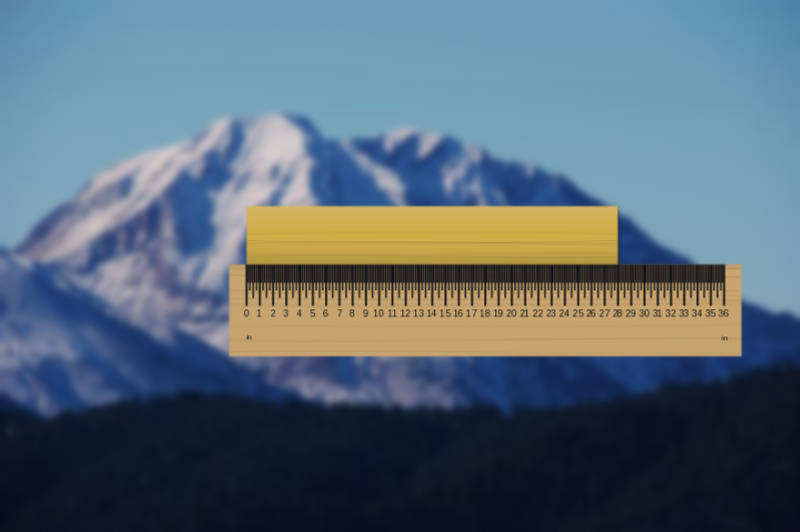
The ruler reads 28 in
